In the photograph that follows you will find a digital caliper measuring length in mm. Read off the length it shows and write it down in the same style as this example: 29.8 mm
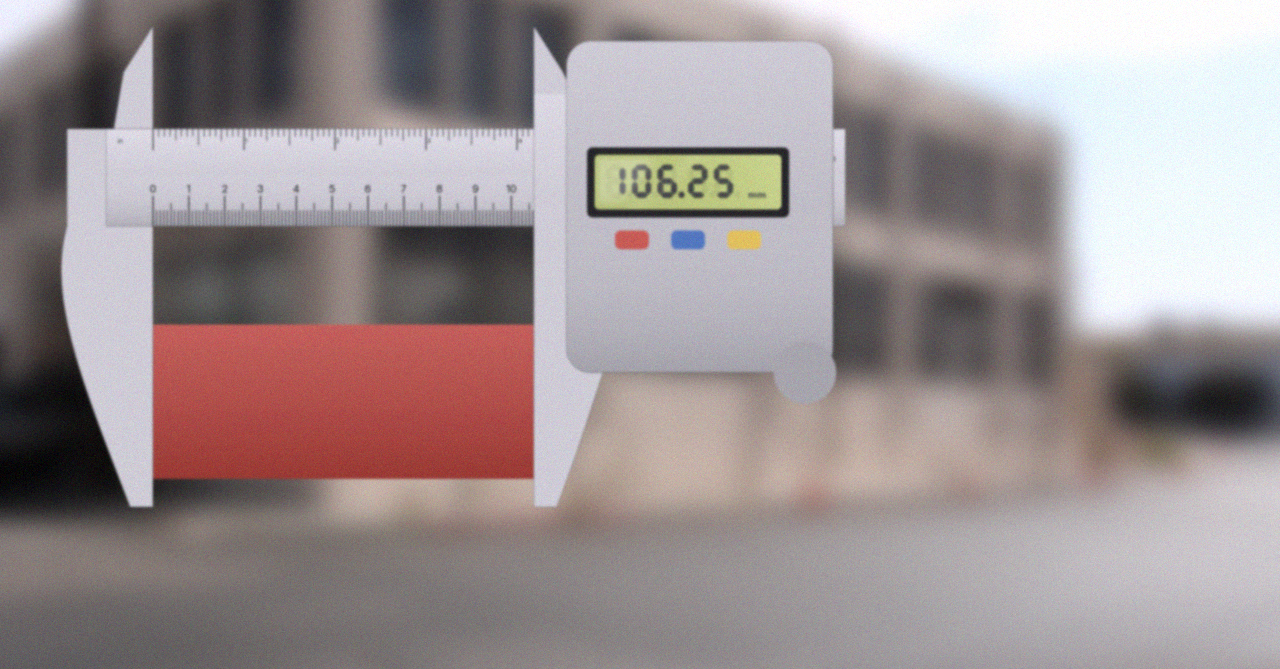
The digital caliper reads 106.25 mm
